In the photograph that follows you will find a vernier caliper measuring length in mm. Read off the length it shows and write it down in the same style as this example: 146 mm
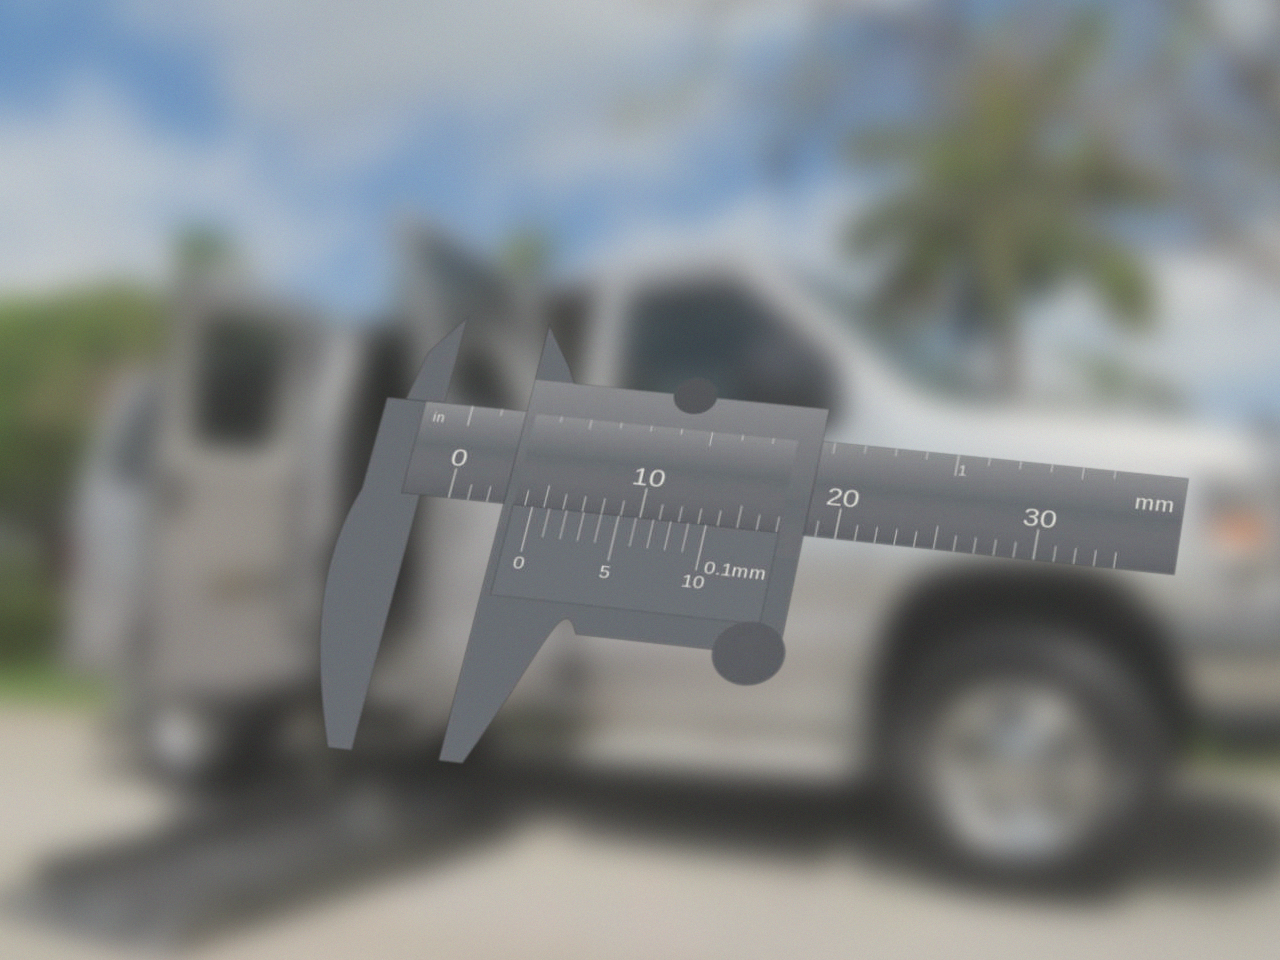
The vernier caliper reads 4.4 mm
